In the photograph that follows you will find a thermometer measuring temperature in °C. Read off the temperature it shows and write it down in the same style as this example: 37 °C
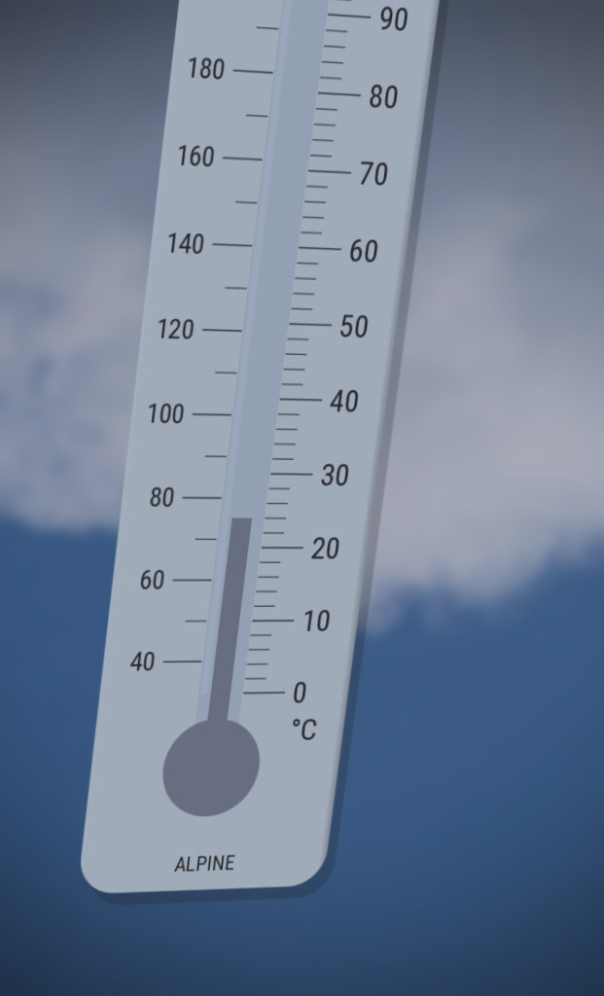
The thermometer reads 24 °C
